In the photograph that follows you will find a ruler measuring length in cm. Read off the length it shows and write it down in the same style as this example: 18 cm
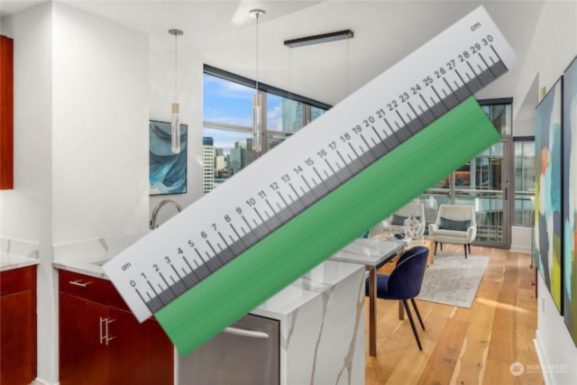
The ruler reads 27 cm
